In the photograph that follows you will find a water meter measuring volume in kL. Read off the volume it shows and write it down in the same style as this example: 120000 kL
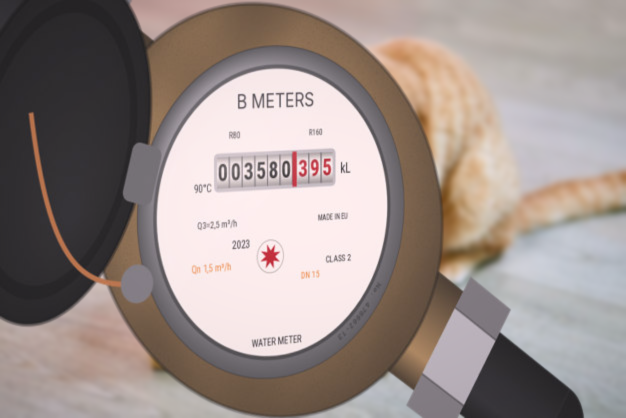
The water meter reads 3580.395 kL
